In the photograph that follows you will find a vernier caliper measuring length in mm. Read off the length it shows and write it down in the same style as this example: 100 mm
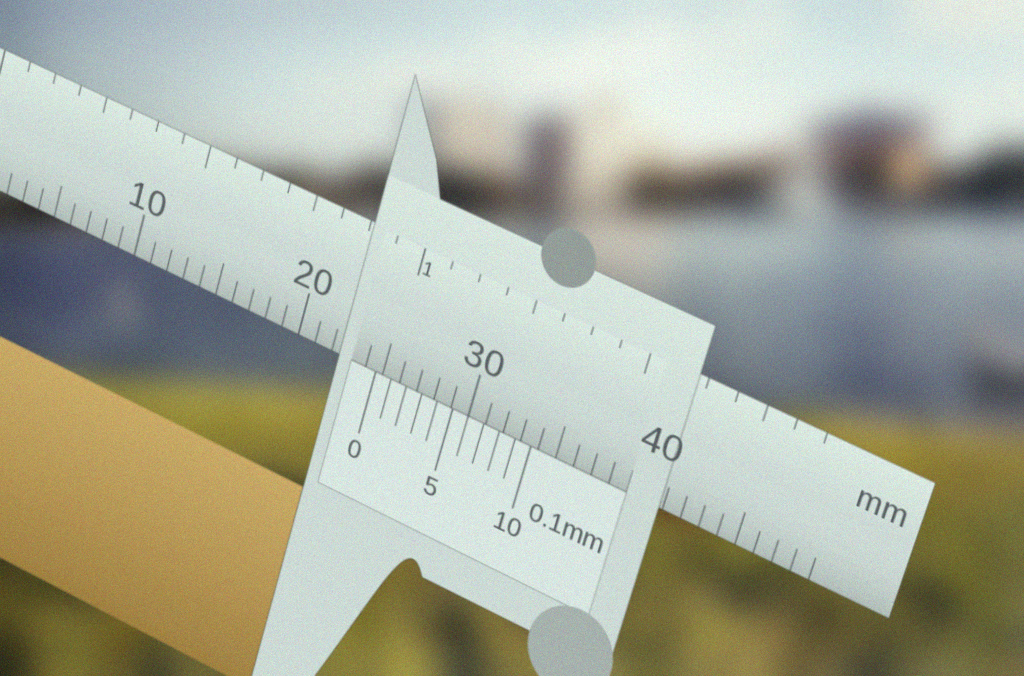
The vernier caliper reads 24.6 mm
